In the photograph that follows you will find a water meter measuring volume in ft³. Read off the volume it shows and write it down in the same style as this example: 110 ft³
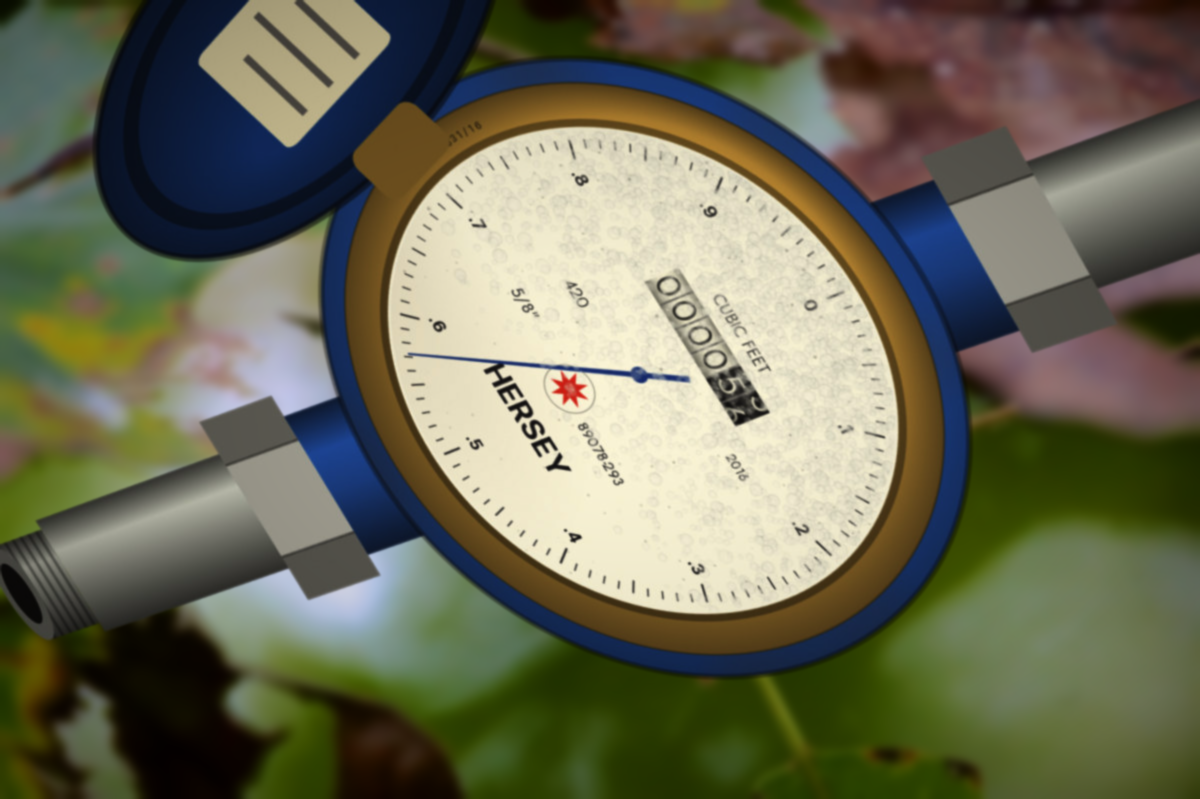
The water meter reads 55.57 ft³
